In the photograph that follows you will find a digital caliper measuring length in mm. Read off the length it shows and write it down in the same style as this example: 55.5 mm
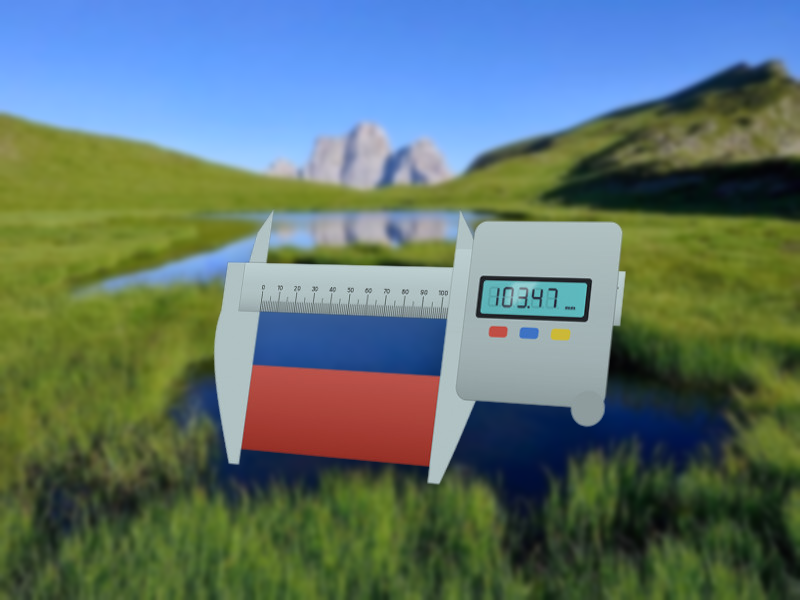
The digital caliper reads 103.47 mm
